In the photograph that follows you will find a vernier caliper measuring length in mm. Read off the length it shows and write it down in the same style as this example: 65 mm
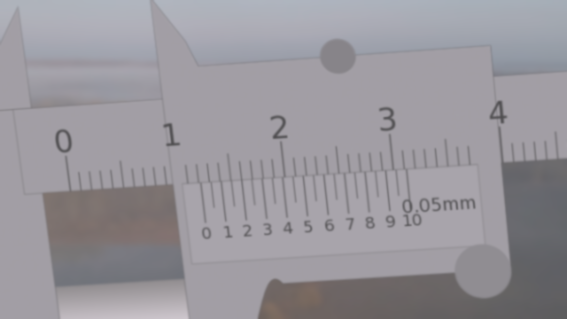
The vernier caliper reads 12.2 mm
